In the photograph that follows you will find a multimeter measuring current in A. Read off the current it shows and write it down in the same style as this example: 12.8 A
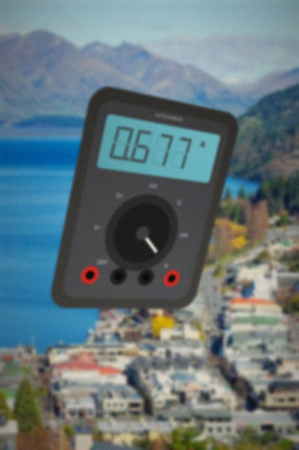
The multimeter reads 0.677 A
